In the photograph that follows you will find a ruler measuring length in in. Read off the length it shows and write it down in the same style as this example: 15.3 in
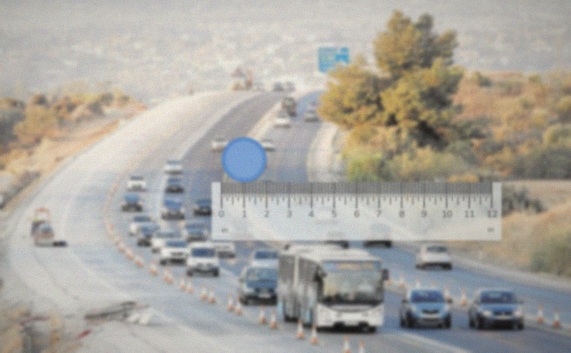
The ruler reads 2 in
